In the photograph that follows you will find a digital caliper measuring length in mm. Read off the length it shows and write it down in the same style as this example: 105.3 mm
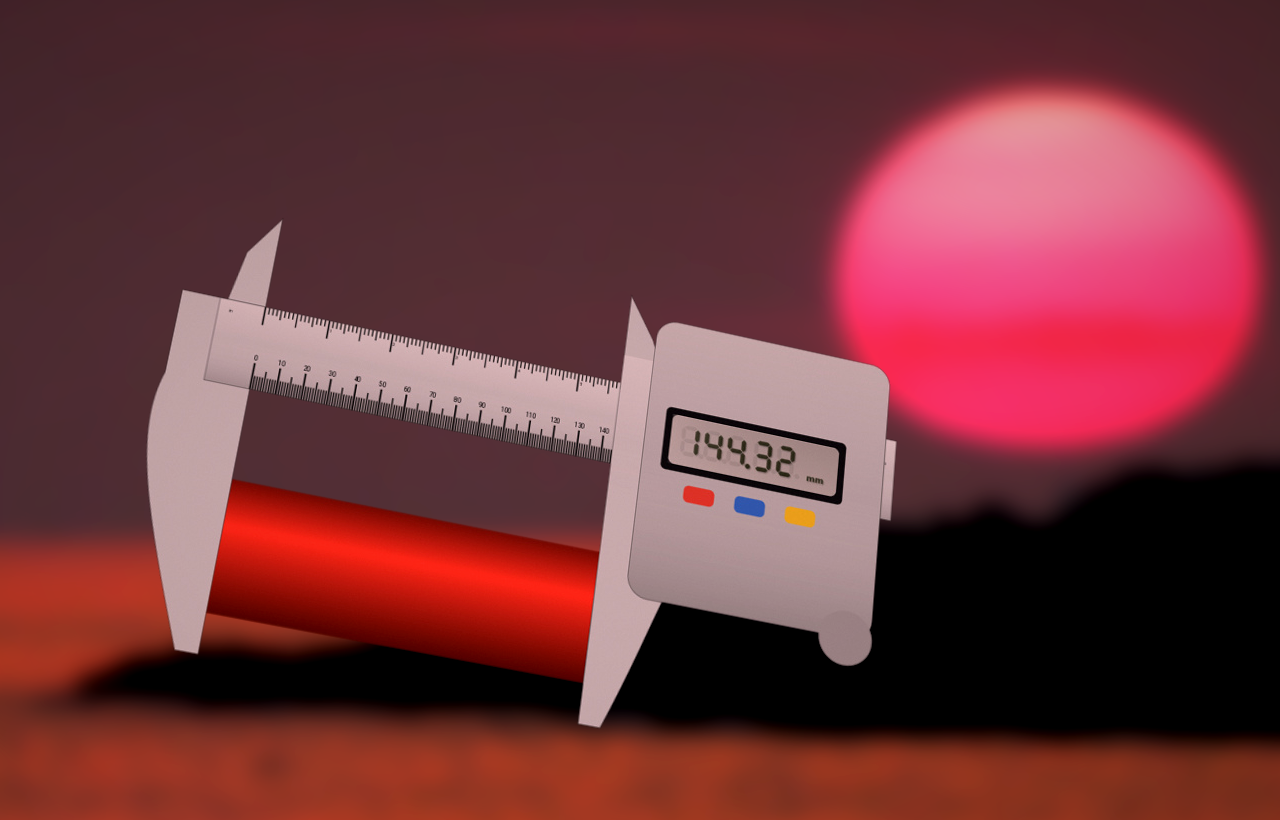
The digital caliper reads 144.32 mm
